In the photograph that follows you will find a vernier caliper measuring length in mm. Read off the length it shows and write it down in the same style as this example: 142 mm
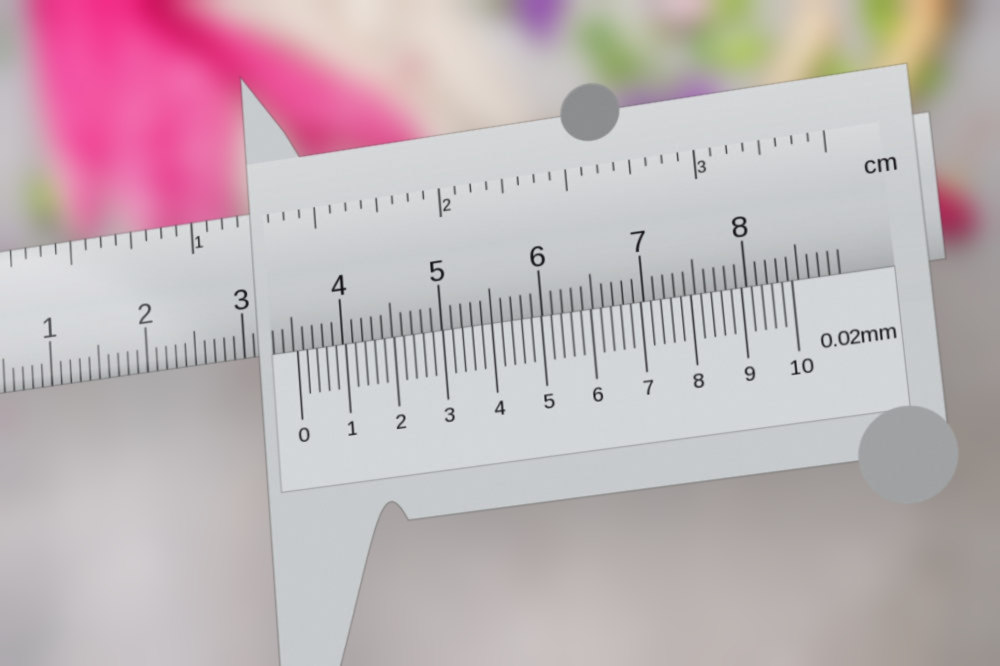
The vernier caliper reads 35.4 mm
